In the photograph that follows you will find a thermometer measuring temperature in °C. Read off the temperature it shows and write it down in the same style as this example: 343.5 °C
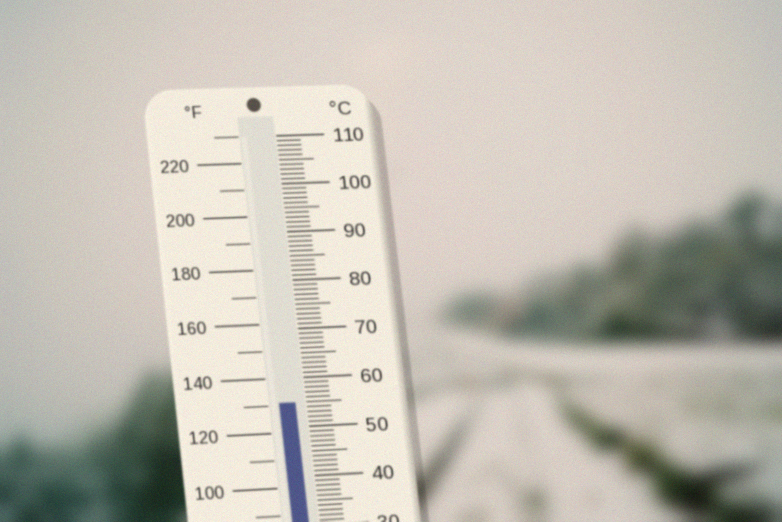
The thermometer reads 55 °C
